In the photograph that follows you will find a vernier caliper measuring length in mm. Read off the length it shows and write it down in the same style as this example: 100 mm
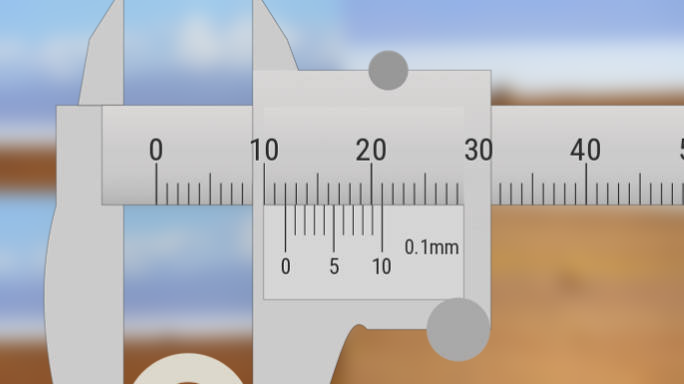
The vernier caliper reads 12.0 mm
